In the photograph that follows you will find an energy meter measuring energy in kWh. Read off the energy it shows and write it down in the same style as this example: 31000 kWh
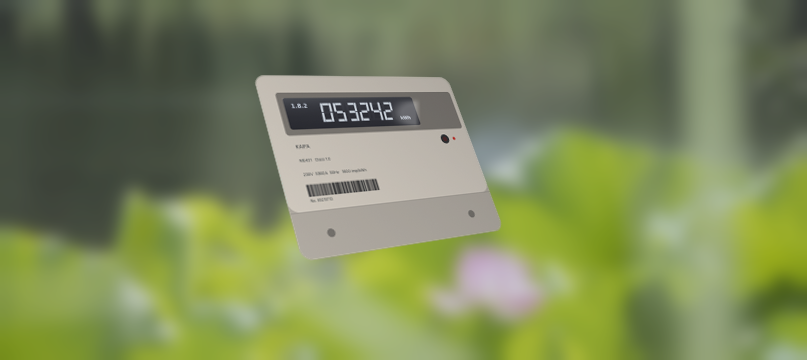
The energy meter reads 53242 kWh
